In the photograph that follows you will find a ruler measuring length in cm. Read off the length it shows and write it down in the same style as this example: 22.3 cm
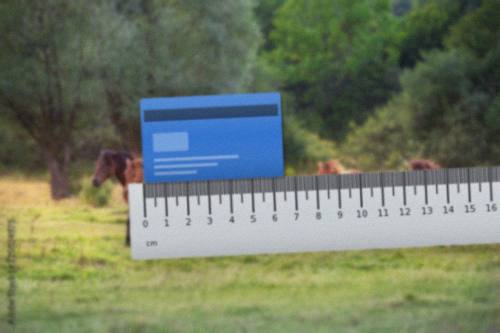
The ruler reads 6.5 cm
